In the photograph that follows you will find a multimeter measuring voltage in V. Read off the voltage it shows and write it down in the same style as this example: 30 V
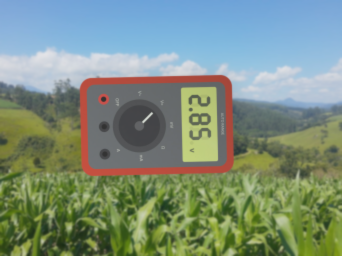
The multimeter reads 2.85 V
